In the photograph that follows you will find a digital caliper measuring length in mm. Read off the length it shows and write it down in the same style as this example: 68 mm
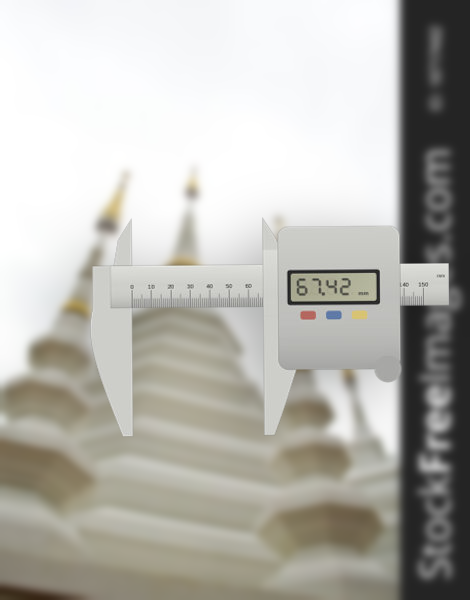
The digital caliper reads 67.42 mm
